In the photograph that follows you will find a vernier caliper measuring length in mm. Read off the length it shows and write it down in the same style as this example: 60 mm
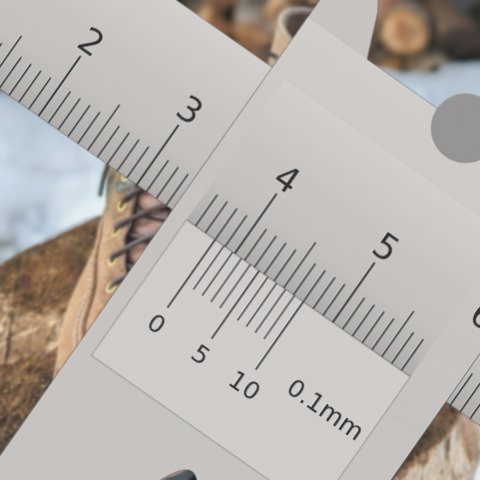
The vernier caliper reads 38.0 mm
